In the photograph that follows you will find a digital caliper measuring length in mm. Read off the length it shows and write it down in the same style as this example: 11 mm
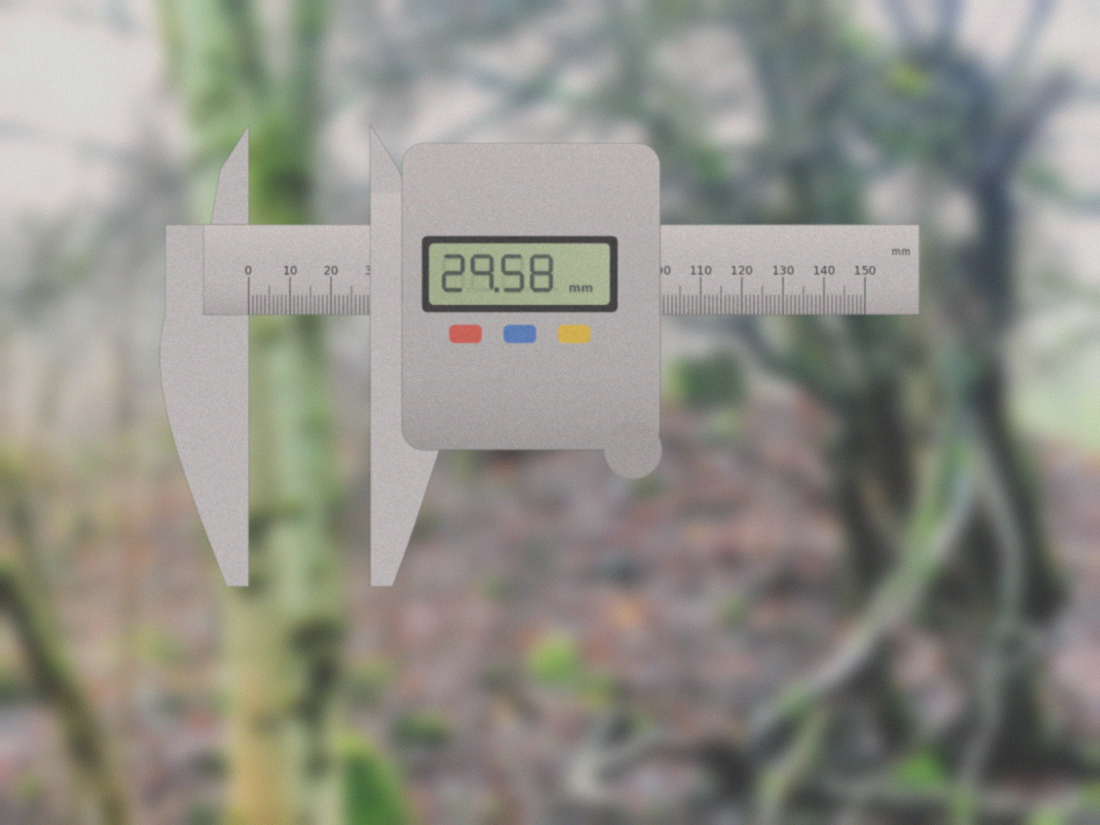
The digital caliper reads 29.58 mm
